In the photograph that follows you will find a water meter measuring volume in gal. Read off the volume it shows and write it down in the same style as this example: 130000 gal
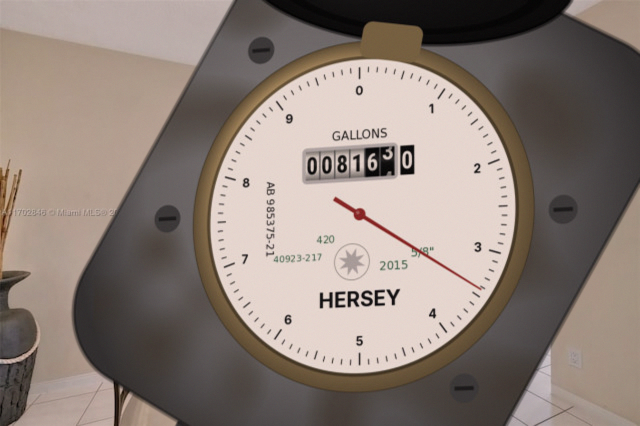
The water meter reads 81633.4 gal
